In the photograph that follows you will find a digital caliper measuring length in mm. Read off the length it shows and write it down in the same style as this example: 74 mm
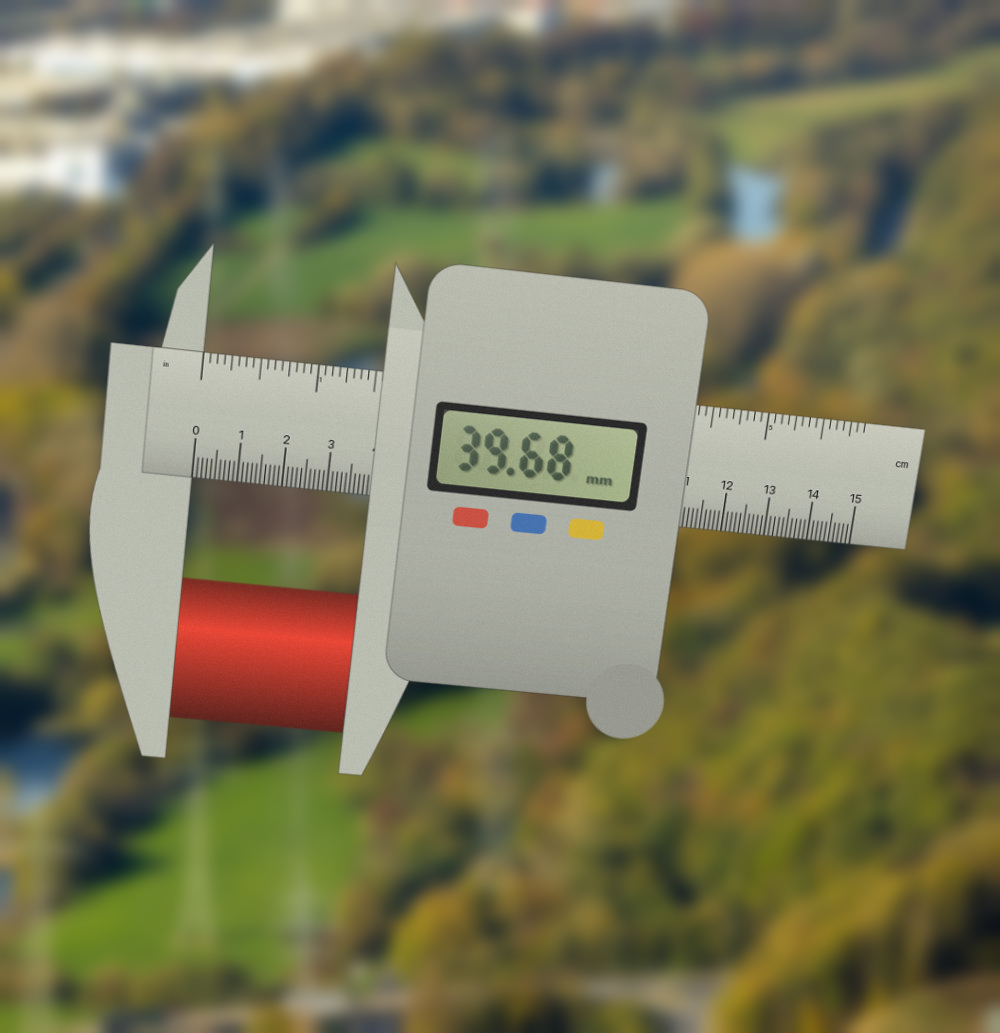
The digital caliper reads 39.68 mm
